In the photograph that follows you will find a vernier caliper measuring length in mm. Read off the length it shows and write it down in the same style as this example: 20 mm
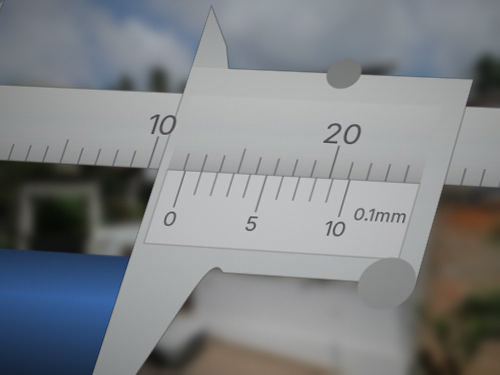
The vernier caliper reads 12.1 mm
